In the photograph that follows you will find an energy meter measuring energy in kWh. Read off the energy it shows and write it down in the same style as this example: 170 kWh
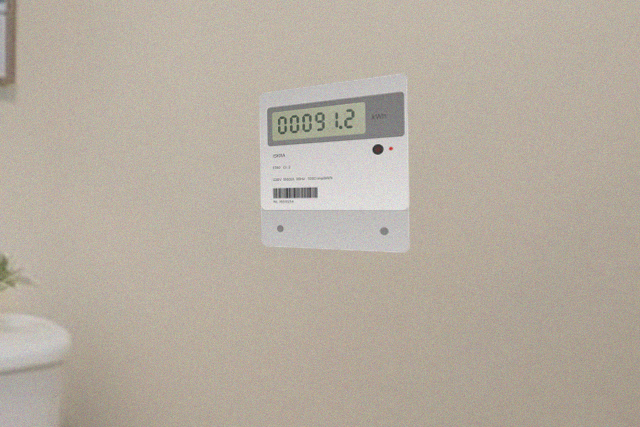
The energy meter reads 91.2 kWh
